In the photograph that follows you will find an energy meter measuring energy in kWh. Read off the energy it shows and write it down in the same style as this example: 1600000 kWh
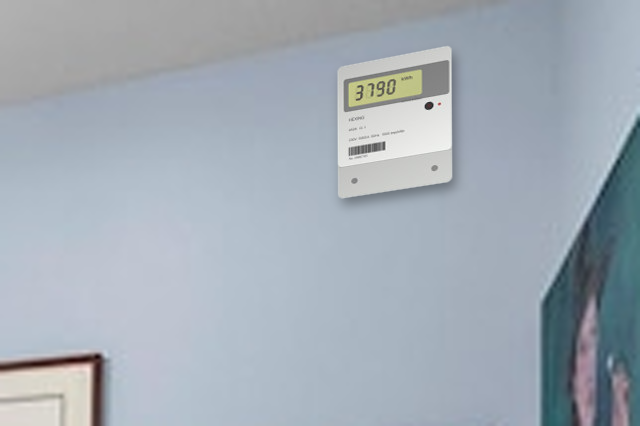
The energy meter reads 3790 kWh
